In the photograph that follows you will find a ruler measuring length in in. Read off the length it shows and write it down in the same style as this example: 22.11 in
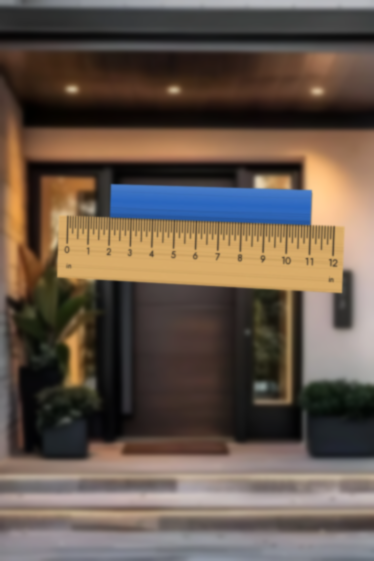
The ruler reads 9 in
